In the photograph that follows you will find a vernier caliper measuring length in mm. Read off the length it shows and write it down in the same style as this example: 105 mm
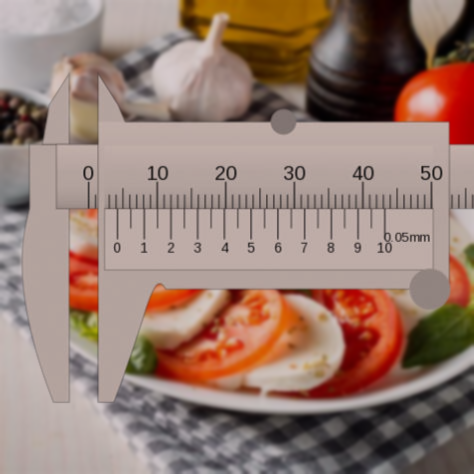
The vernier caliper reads 4.2 mm
